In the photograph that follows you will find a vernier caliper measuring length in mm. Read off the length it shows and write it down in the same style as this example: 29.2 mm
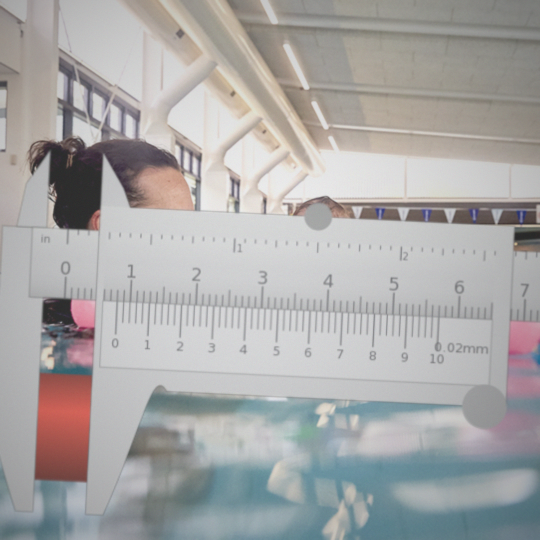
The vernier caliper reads 8.0 mm
